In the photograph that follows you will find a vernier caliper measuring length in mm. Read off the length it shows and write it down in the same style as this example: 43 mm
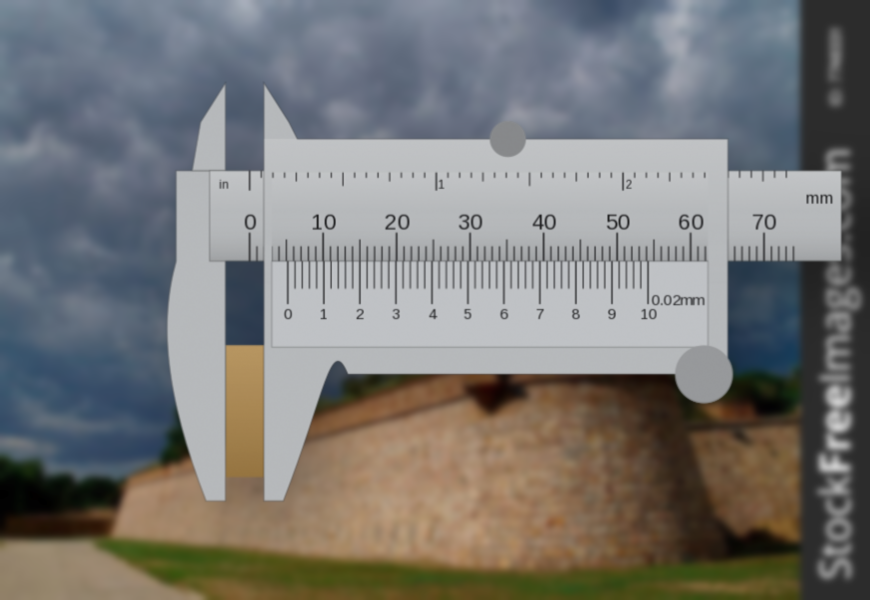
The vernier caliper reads 5.2 mm
